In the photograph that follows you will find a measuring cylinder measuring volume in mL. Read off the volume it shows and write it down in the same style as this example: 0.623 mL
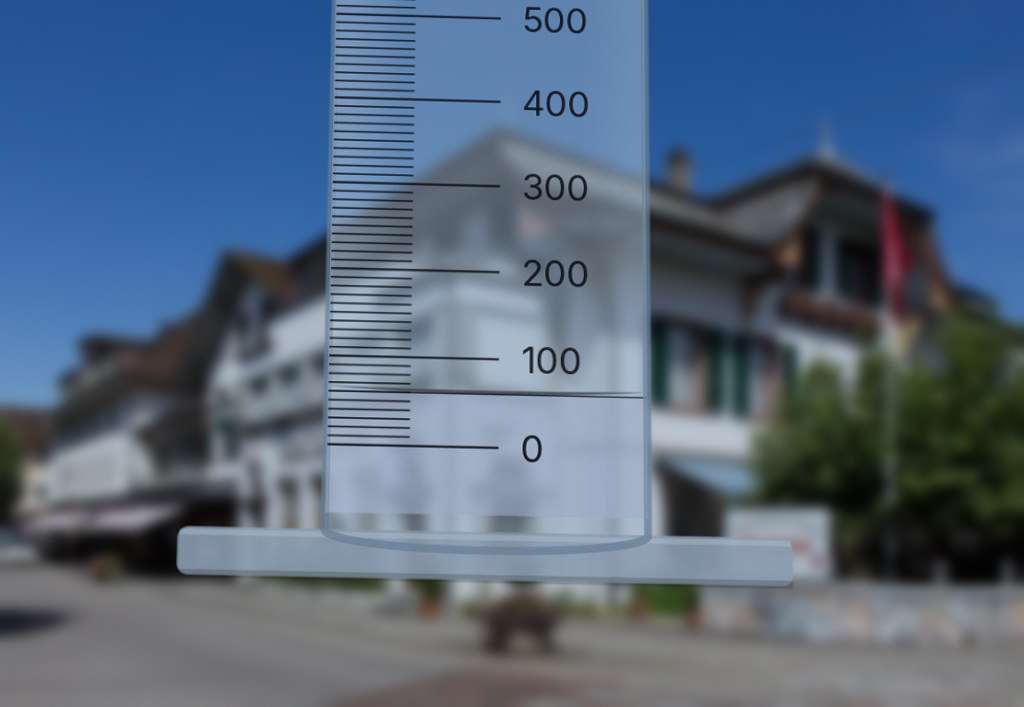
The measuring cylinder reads 60 mL
